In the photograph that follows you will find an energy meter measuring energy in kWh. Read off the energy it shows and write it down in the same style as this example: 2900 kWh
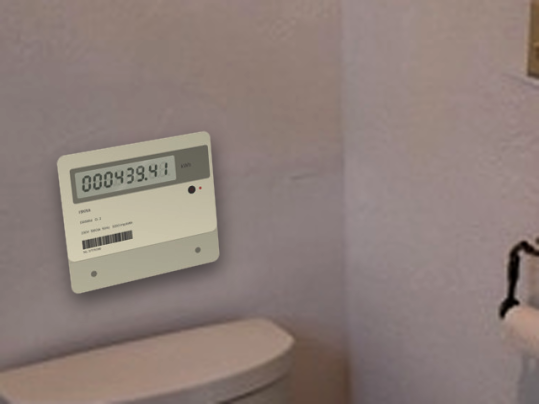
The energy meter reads 439.41 kWh
